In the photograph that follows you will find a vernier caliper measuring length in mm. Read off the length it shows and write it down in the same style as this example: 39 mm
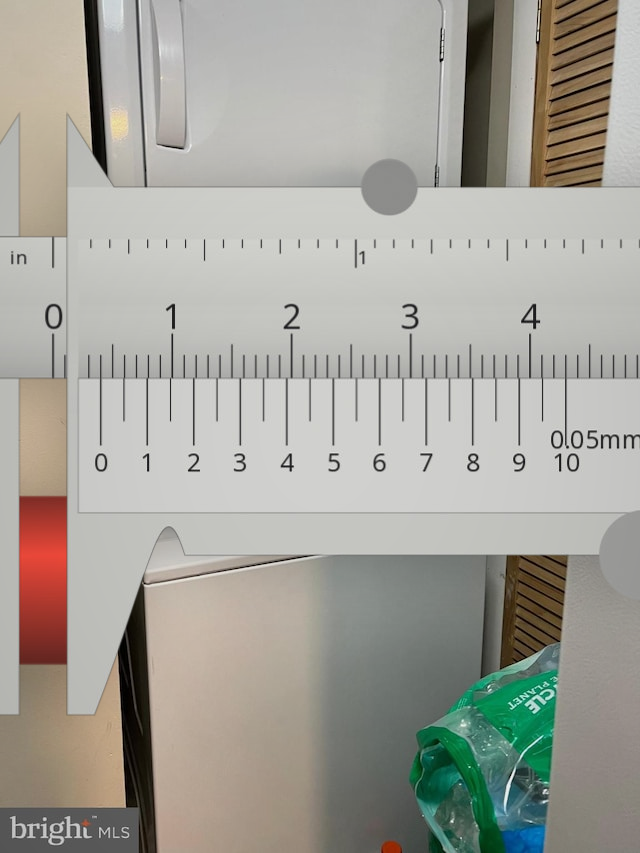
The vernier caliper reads 4.0 mm
